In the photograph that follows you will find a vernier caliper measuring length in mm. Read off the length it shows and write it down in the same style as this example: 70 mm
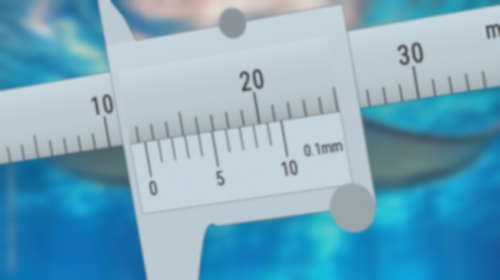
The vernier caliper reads 12.4 mm
